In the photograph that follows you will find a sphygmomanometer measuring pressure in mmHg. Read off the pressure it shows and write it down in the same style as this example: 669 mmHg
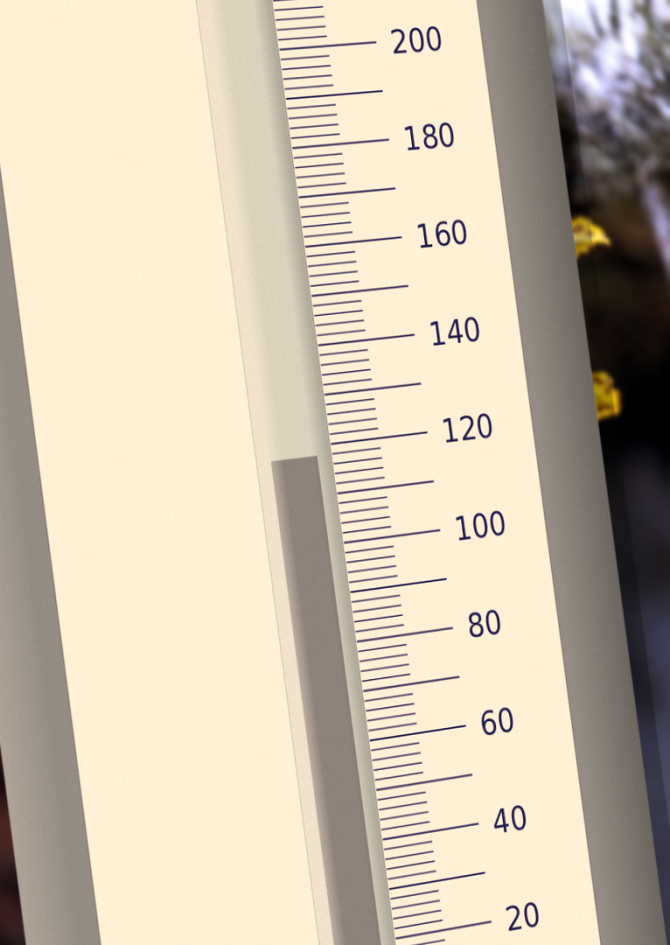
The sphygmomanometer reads 118 mmHg
